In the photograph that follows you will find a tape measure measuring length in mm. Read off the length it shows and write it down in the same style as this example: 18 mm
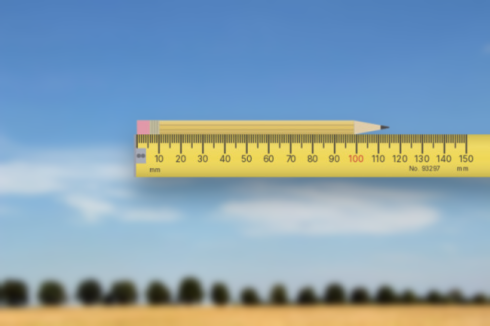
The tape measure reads 115 mm
